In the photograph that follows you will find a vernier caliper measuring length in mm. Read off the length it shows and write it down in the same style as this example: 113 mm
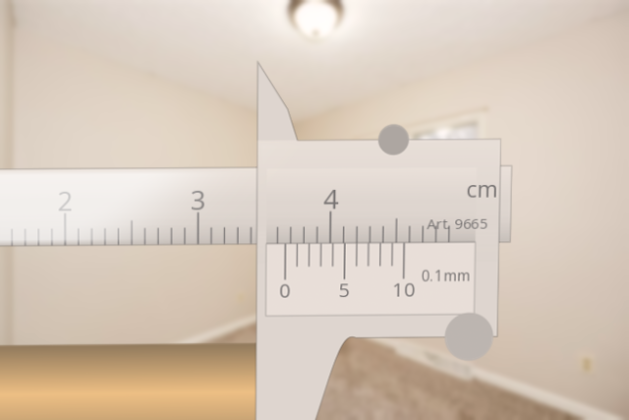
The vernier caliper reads 36.6 mm
